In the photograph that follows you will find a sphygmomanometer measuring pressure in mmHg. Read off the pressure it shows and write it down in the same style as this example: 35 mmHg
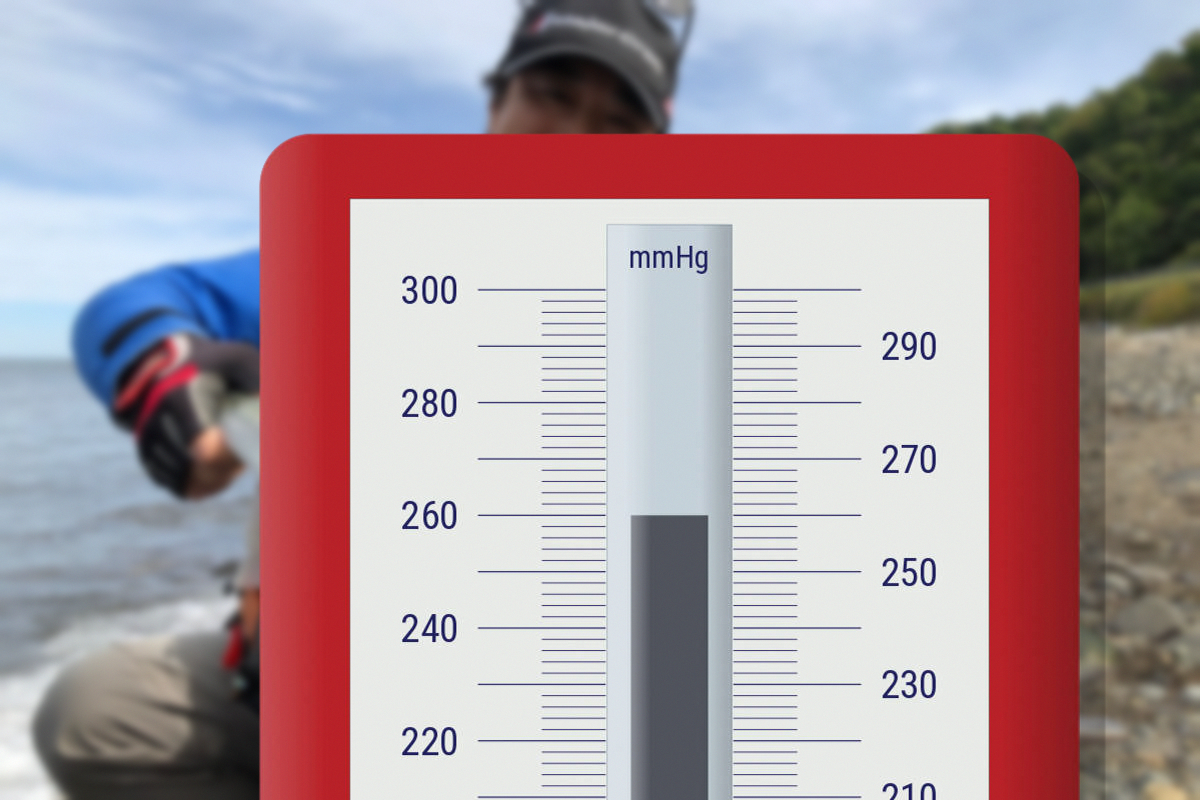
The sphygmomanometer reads 260 mmHg
